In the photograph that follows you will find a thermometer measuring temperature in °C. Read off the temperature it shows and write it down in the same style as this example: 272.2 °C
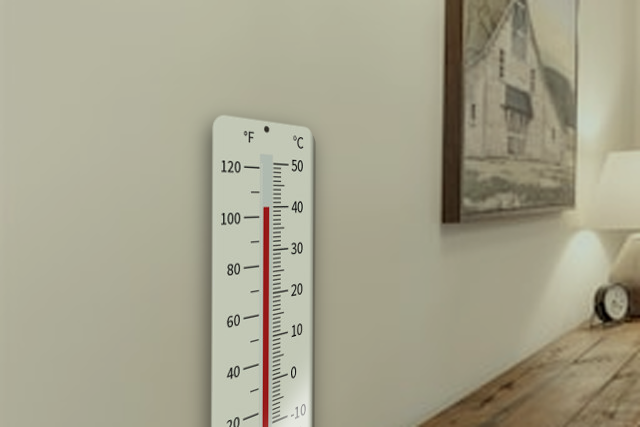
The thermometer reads 40 °C
